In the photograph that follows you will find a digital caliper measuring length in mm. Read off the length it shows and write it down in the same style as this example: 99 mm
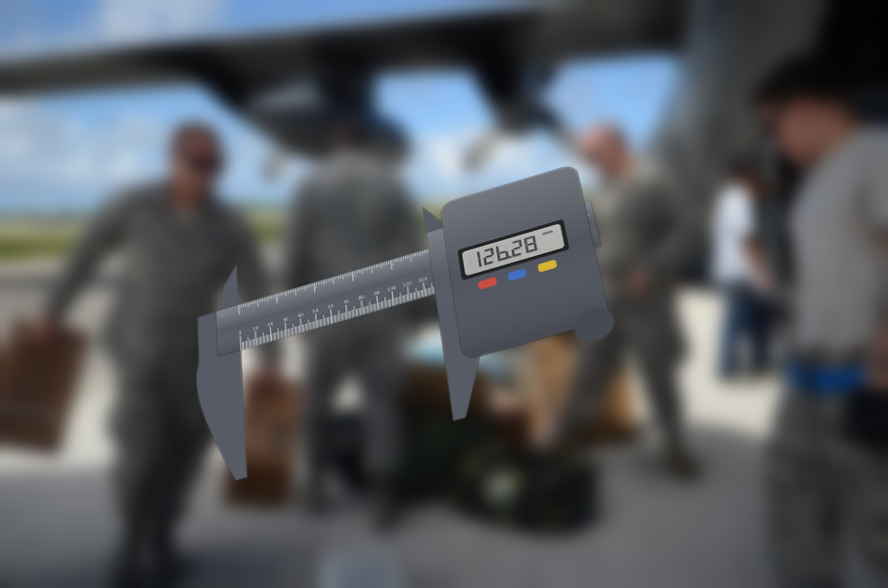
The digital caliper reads 126.28 mm
